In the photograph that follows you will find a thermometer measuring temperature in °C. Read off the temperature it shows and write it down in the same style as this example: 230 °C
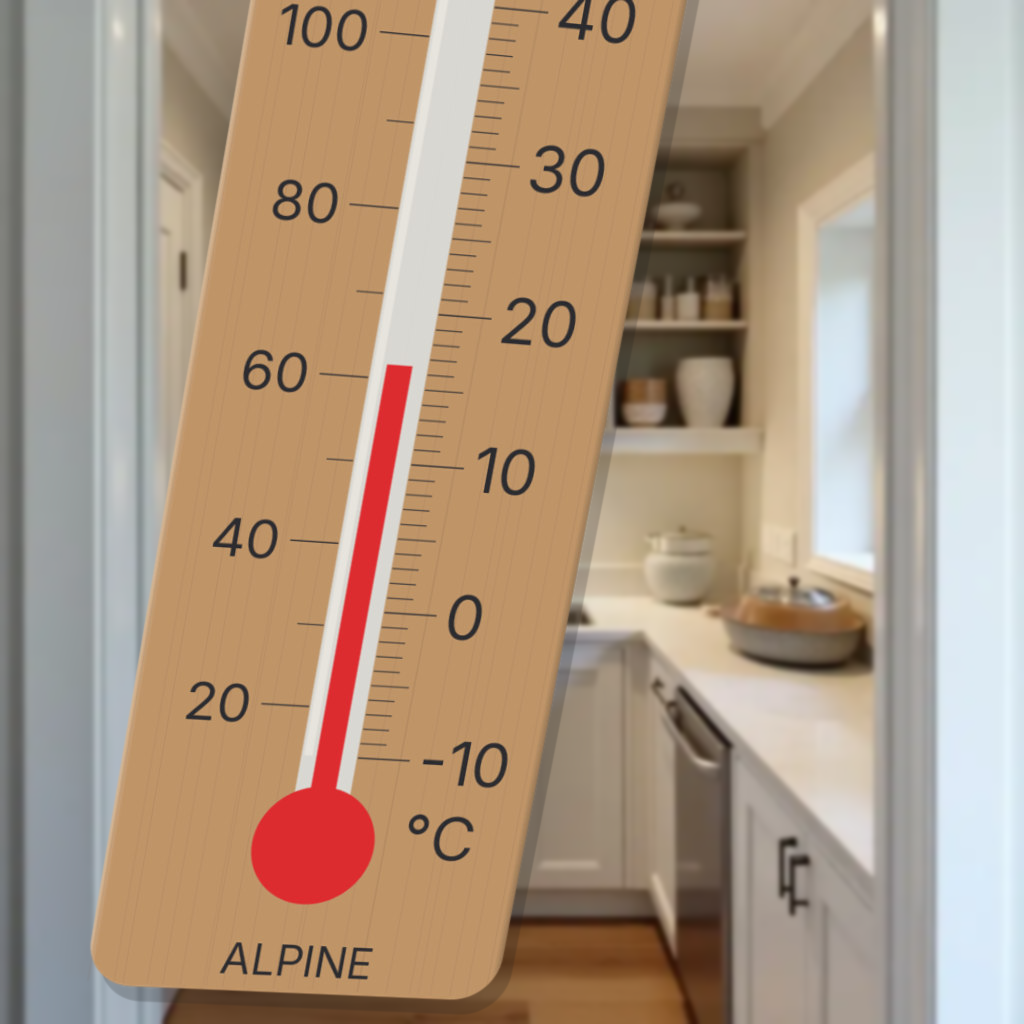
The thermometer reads 16.5 °C
